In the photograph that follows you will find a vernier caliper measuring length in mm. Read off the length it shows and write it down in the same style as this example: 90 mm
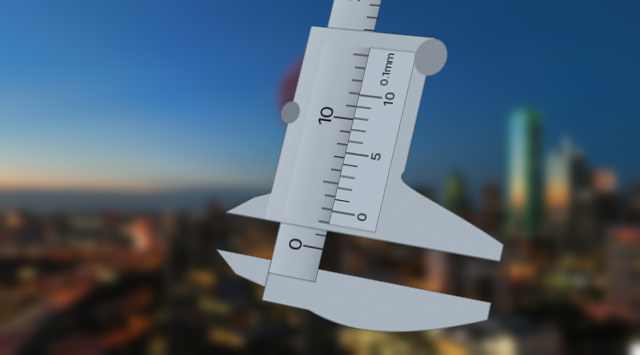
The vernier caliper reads 2.9 mm
